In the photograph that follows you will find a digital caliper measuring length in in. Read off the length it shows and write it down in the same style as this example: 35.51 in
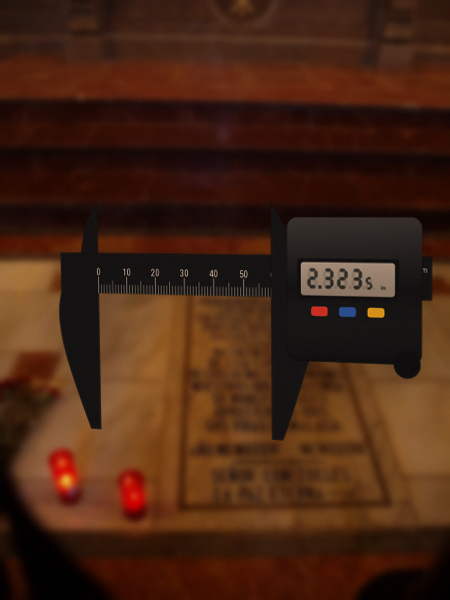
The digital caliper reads 2.3235 in
